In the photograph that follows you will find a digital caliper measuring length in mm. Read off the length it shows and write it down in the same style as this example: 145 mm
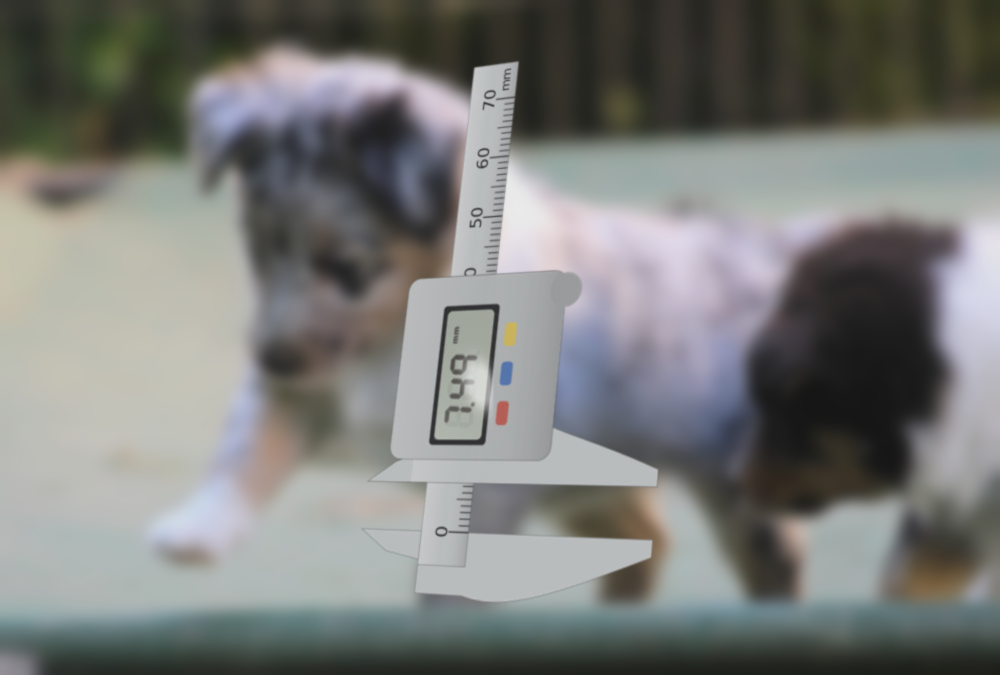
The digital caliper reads 7.49 mm
